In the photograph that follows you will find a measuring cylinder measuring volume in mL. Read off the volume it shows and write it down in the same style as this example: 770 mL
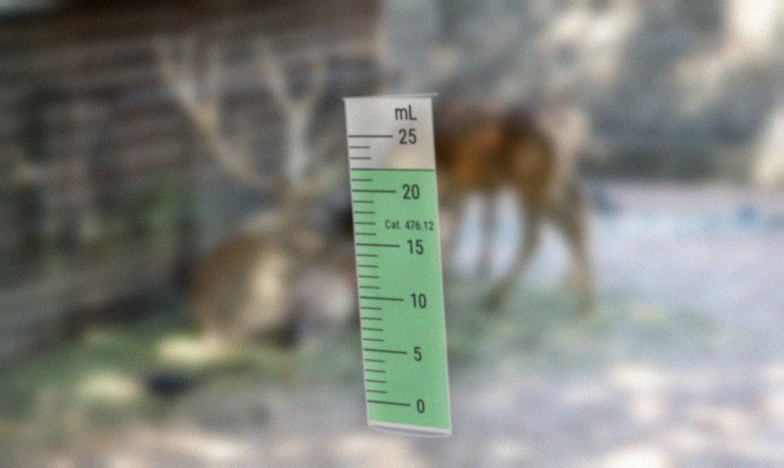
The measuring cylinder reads 22 mL
